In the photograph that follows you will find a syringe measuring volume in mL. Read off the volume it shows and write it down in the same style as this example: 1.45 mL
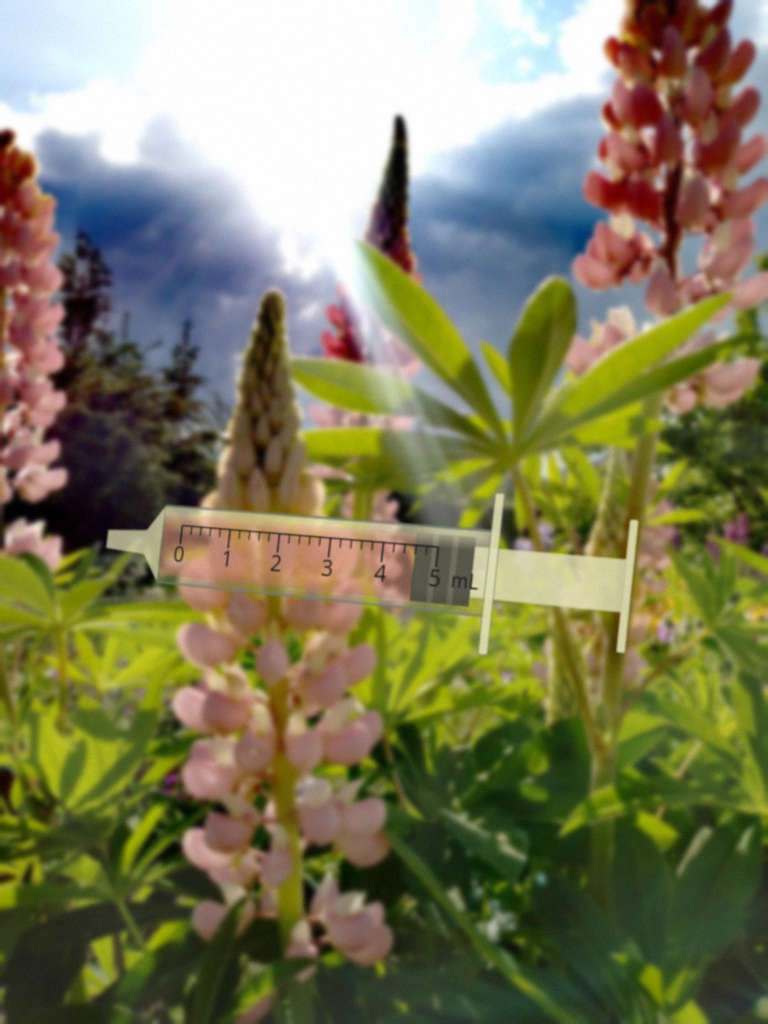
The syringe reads 4.6 mL
